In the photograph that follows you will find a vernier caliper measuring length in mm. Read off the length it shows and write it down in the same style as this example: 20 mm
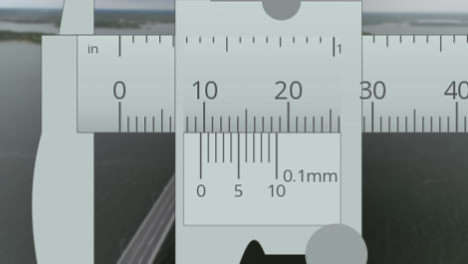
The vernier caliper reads 9.6 mm
